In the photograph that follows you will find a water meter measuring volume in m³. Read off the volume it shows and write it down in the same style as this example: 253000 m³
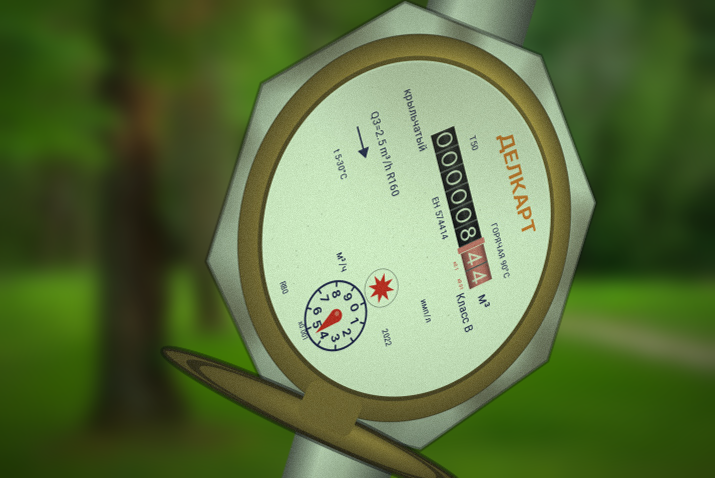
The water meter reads 8.444 m³
